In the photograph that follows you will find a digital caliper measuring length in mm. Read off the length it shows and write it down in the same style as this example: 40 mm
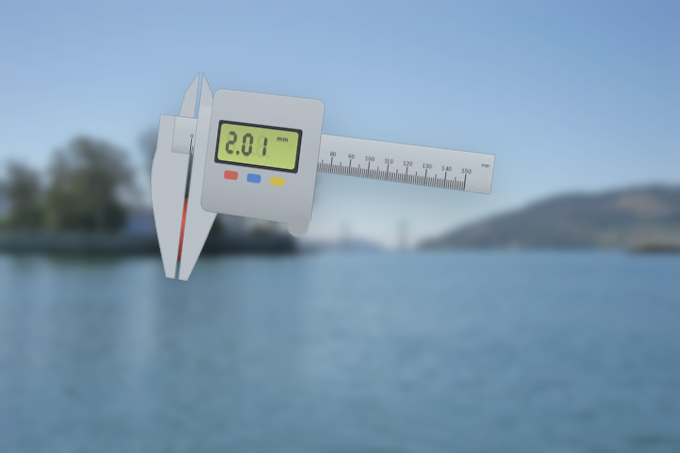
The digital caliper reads 2.01 mm
